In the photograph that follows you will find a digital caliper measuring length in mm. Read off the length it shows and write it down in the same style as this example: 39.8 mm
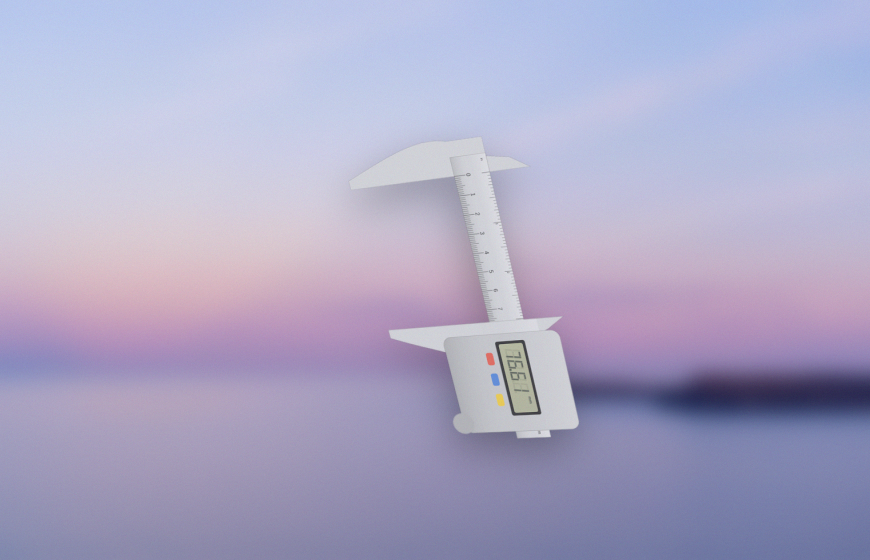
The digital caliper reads 76.61 mm
